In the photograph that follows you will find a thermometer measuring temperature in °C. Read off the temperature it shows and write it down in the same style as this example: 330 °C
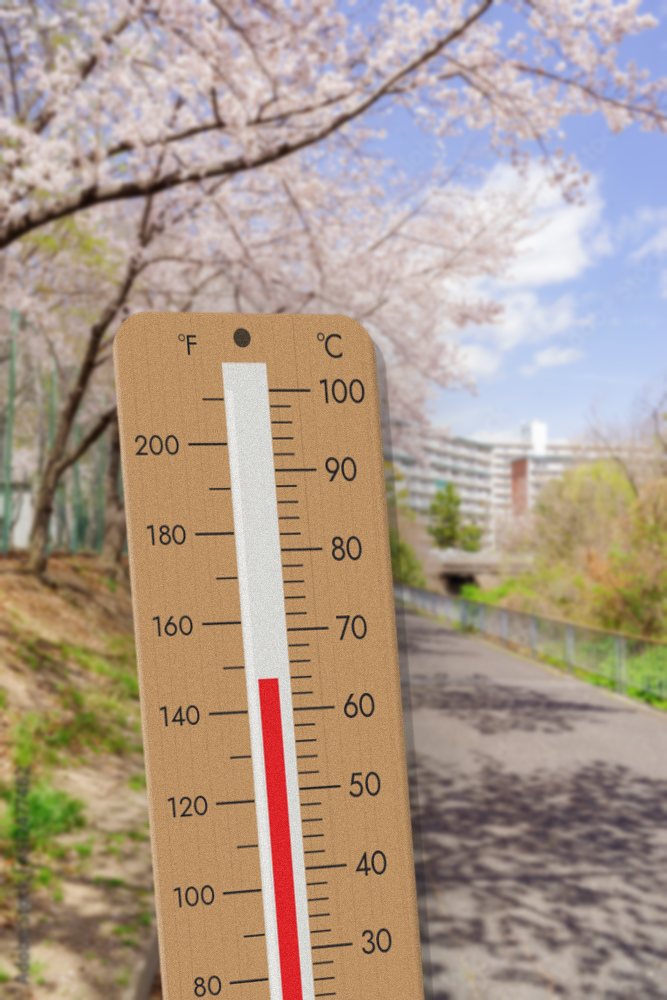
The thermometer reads 64 °C
